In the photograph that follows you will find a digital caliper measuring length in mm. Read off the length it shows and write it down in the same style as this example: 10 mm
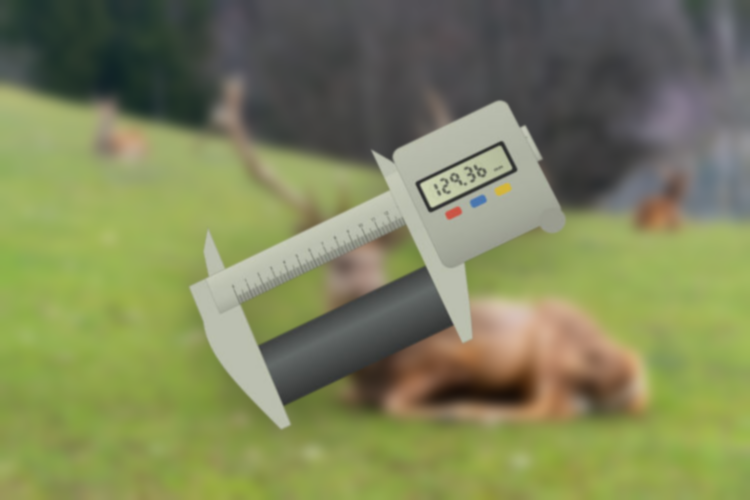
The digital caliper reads 129.36 mm
